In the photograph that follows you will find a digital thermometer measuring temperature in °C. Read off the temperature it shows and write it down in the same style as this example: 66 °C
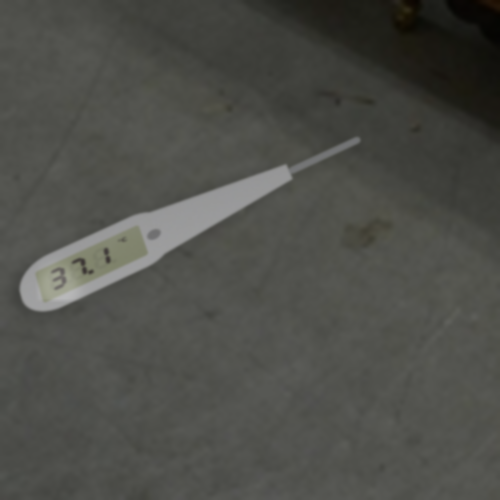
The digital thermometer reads 37.1 °C
